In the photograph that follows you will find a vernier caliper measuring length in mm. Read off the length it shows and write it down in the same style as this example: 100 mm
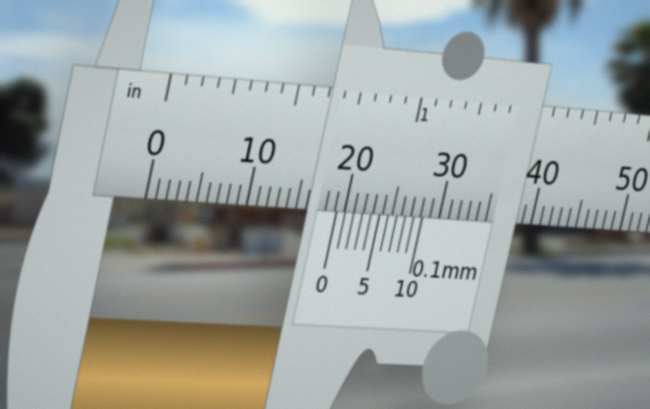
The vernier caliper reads 19.2 mm
